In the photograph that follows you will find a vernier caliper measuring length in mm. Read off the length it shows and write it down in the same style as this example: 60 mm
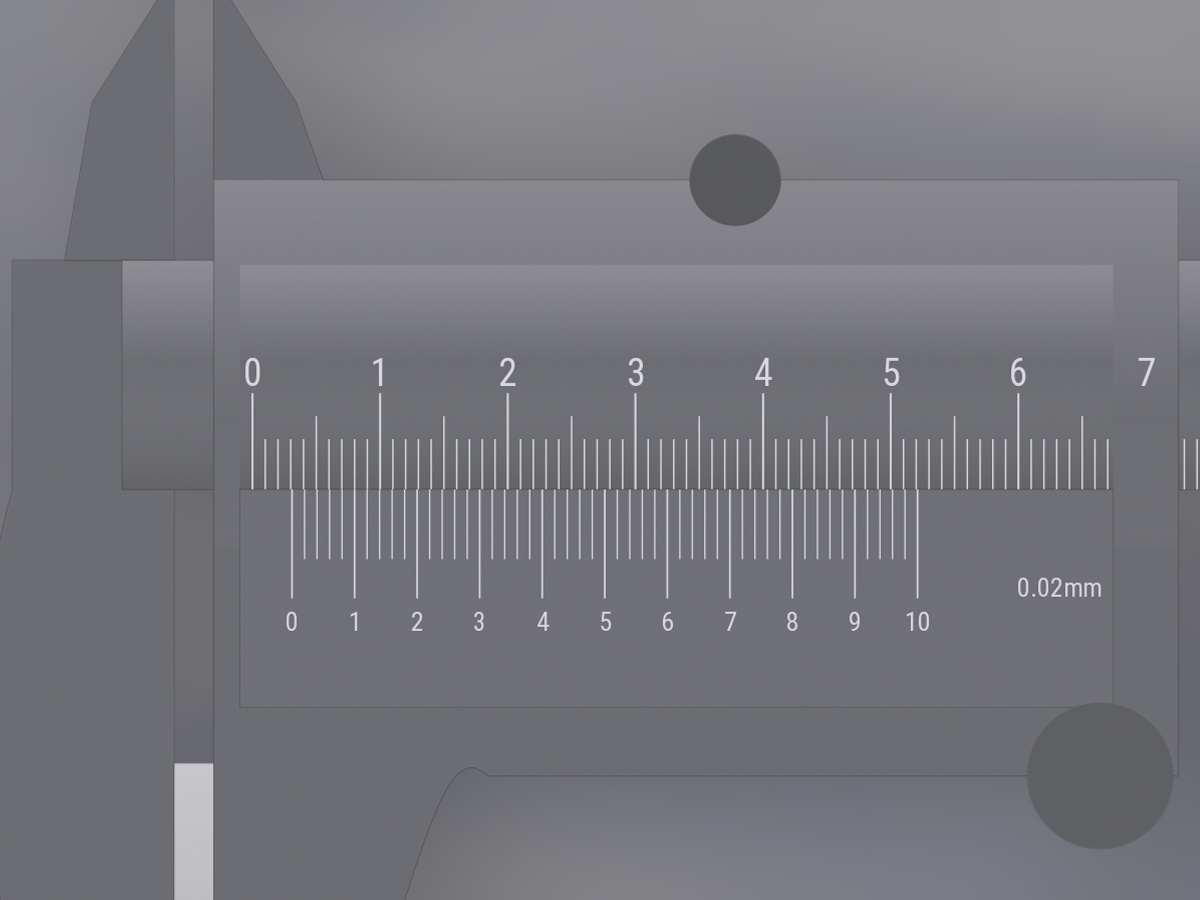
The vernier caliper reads 3.1 mm
